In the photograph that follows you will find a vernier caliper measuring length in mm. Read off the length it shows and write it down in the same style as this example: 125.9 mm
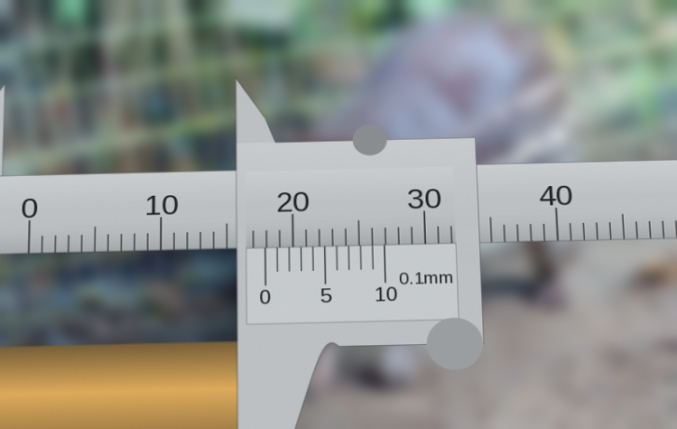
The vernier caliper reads 17.9 mm
